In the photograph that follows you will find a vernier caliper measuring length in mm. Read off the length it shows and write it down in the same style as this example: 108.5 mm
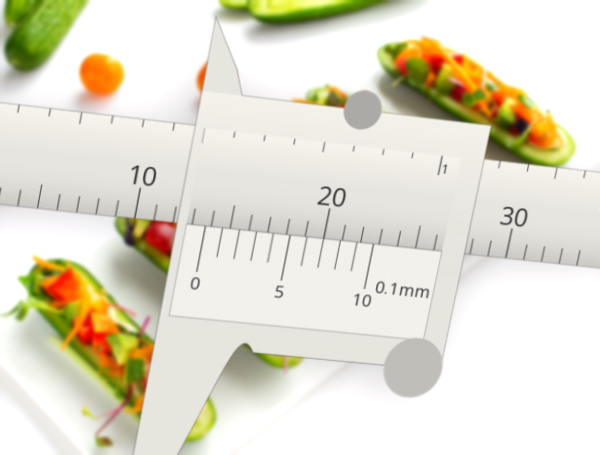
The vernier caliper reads 13.7 mm
